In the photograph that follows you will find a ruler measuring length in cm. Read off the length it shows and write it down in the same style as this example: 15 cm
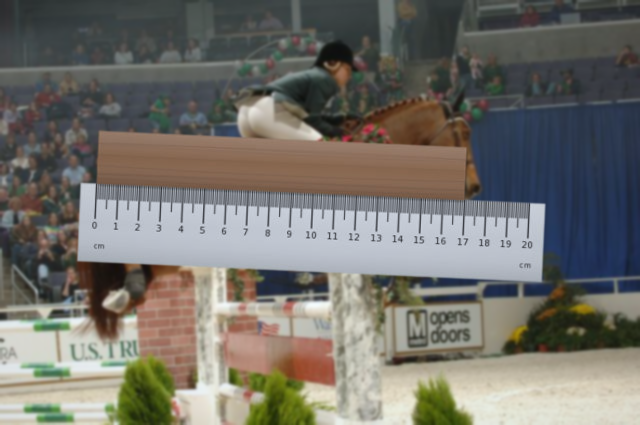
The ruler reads 17 cm
